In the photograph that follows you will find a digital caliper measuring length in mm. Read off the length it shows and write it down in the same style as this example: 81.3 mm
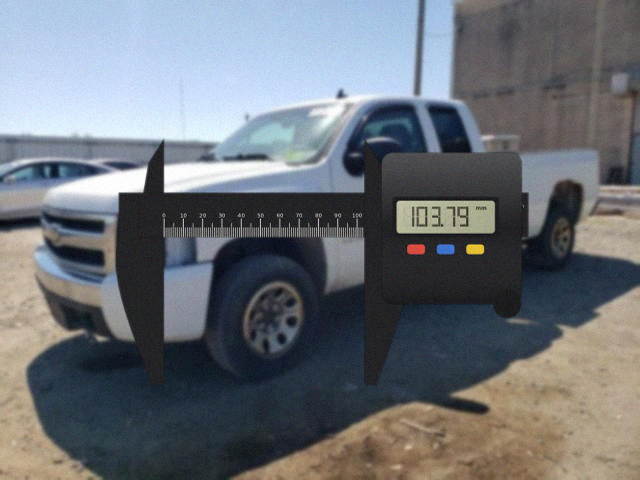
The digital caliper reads 103.79 mm
